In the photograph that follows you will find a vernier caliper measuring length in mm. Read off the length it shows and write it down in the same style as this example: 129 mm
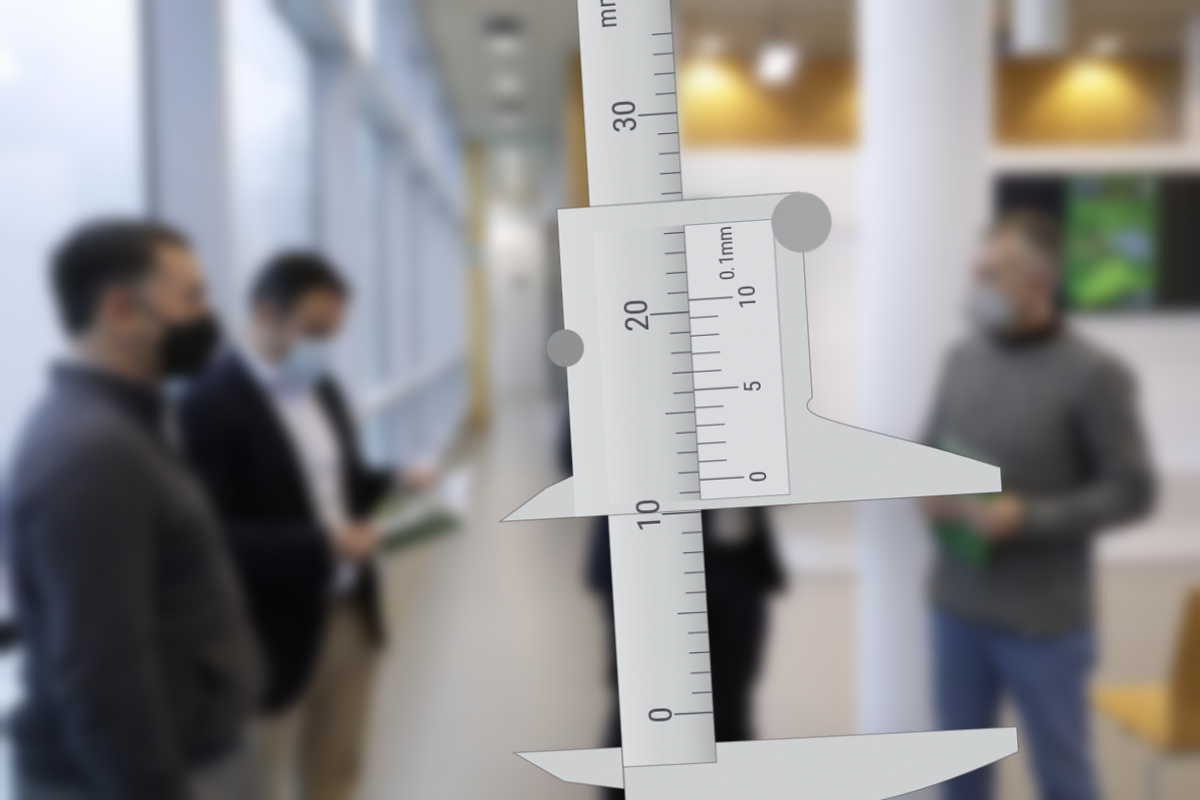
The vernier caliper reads 11.6 mm
